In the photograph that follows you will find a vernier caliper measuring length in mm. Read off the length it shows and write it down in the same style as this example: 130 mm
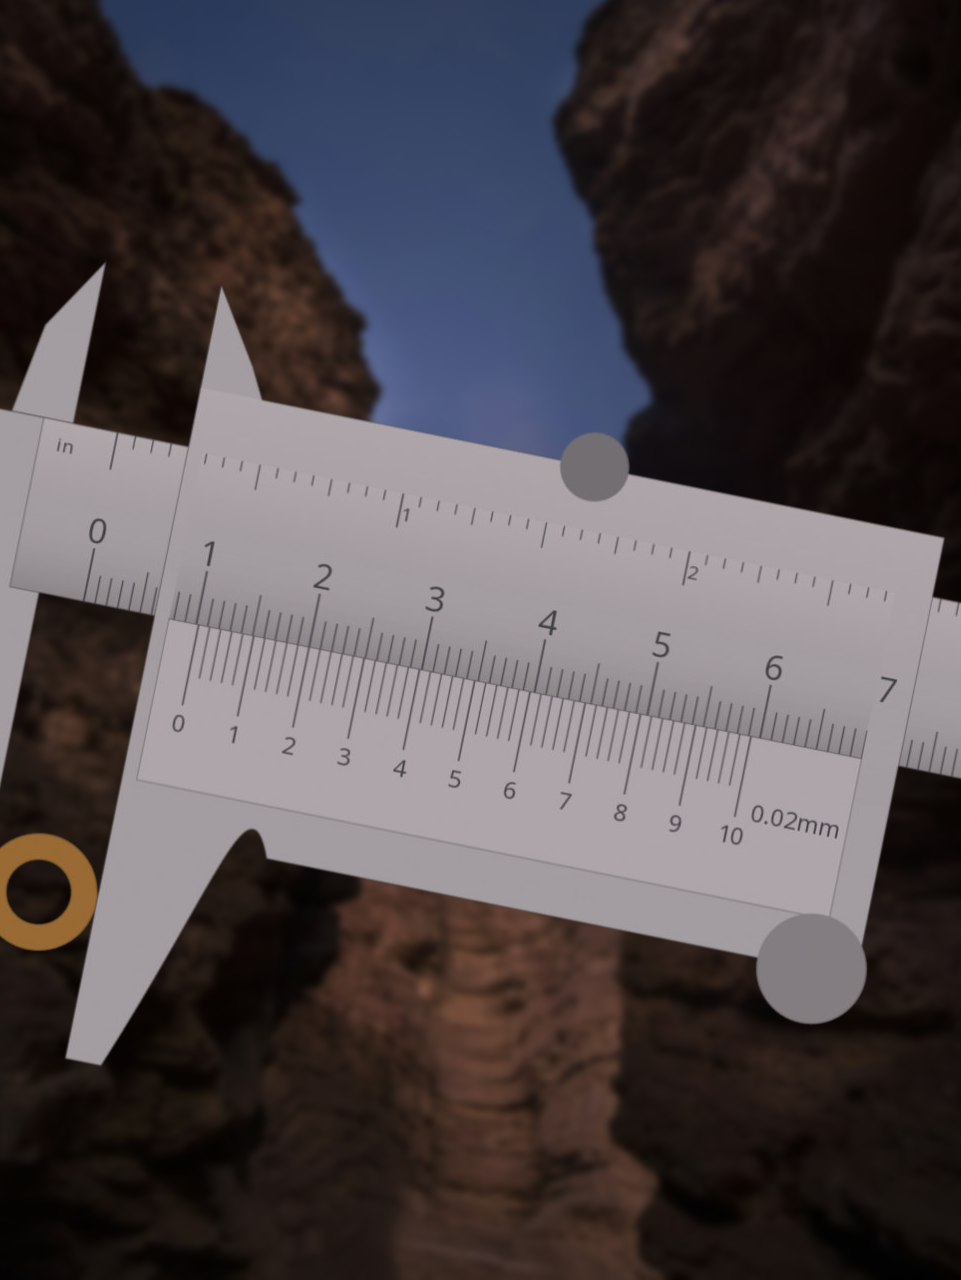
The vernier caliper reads 10.2 mm
